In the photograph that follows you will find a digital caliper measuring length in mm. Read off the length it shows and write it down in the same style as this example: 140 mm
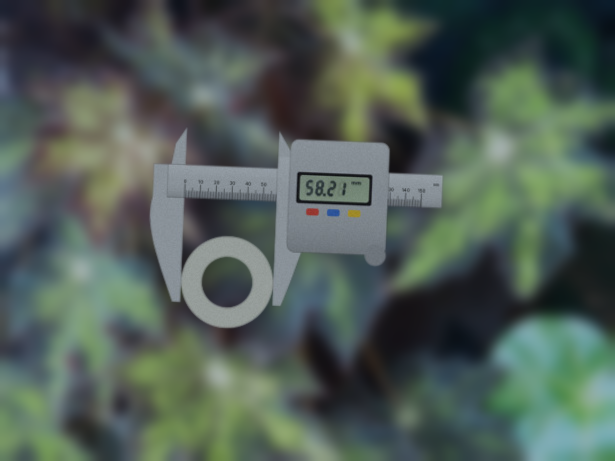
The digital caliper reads 58.21 mm
